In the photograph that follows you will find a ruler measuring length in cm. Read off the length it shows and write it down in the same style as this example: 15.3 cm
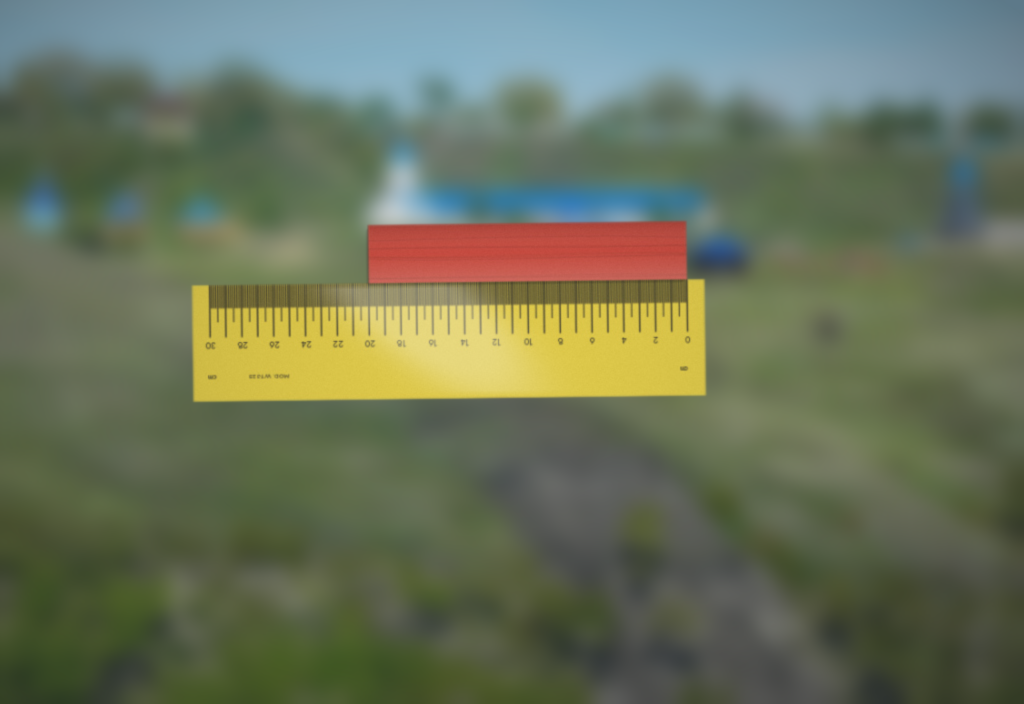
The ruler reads 20 cm
